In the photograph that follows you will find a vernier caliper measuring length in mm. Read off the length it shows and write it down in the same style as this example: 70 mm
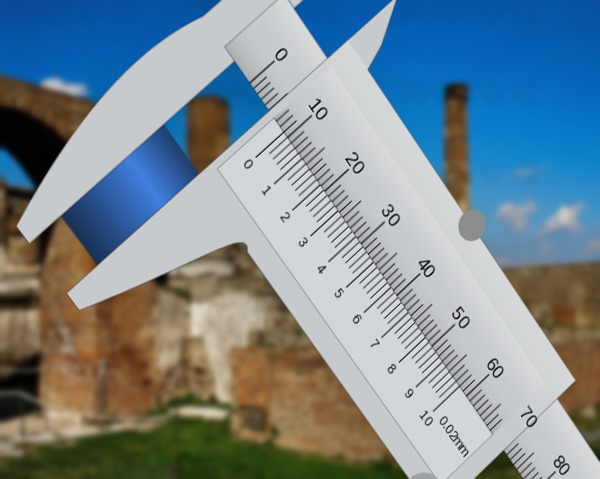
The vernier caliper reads 9.0 mm
